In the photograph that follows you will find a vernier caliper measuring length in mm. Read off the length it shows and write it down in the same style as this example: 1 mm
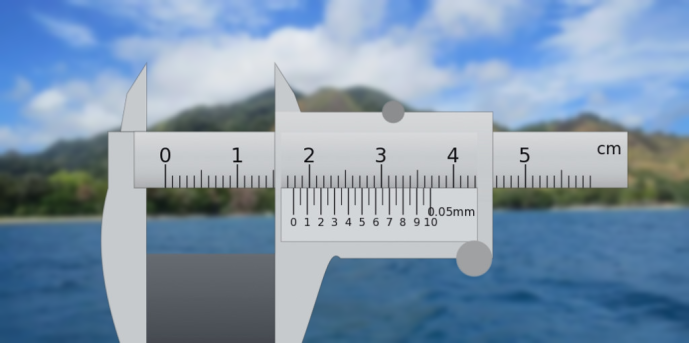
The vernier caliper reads 17.8 mm
